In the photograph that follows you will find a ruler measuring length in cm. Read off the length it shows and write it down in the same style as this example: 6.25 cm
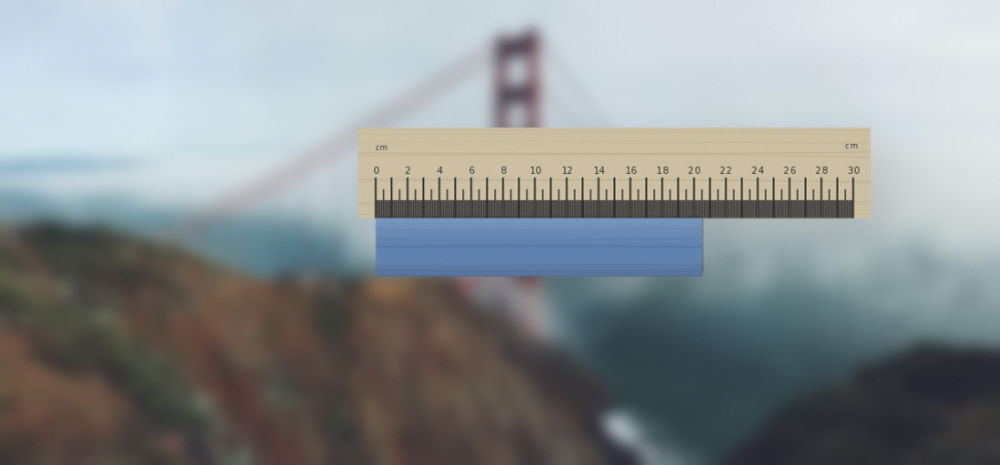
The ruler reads 20.5 cm
